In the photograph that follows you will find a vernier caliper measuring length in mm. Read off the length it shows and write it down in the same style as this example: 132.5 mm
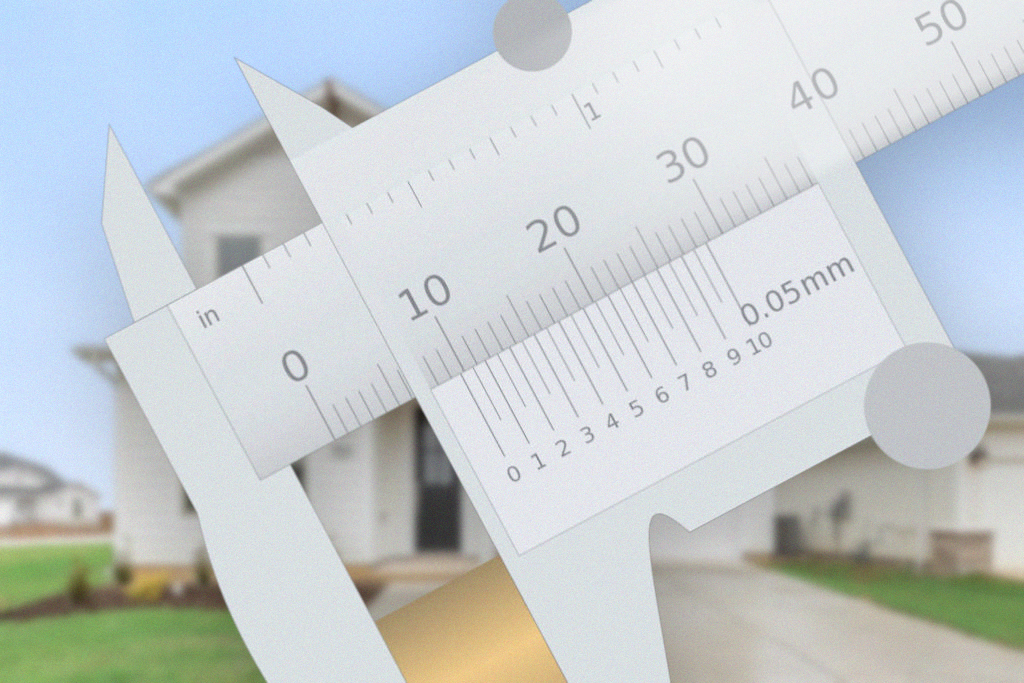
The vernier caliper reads 9.7 mm
